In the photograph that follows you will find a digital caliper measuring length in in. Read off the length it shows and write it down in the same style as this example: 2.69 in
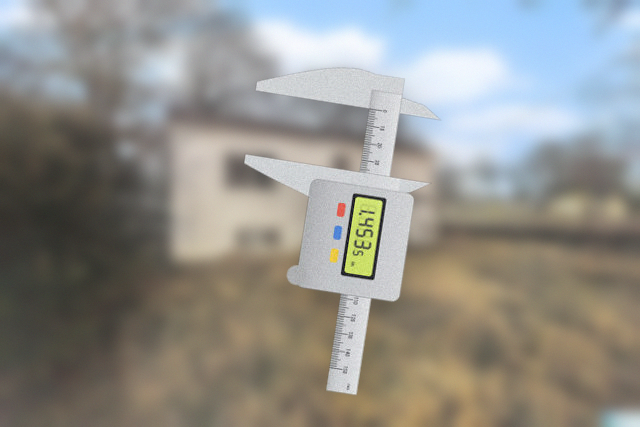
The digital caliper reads 1.4535 in
